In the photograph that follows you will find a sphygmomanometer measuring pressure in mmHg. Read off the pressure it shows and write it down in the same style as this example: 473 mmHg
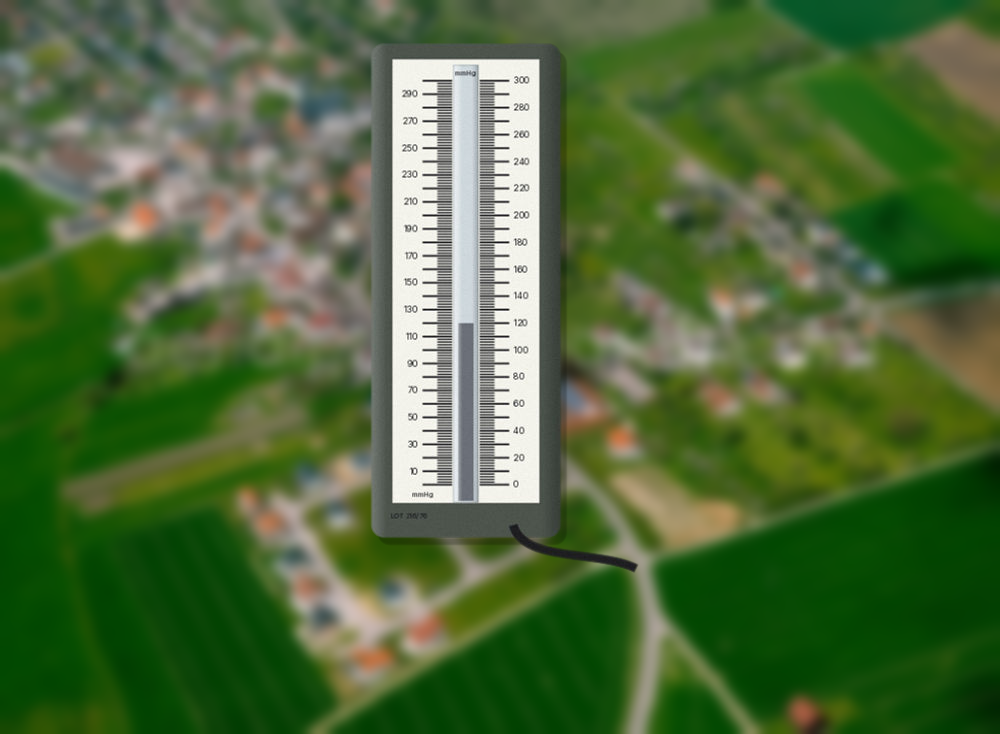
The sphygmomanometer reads 120 mmHg
